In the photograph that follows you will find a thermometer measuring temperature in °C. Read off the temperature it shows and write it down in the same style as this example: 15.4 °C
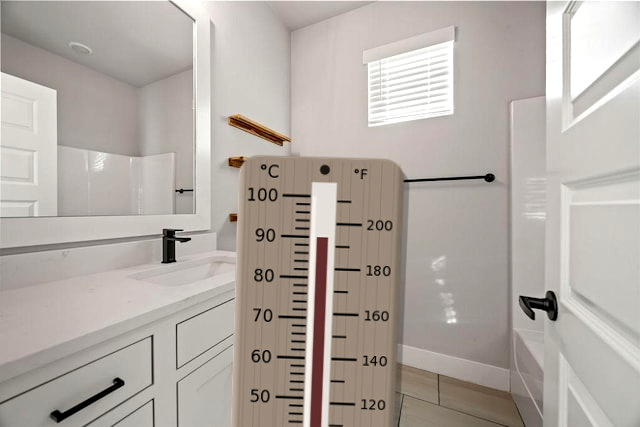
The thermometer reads 90 °C
